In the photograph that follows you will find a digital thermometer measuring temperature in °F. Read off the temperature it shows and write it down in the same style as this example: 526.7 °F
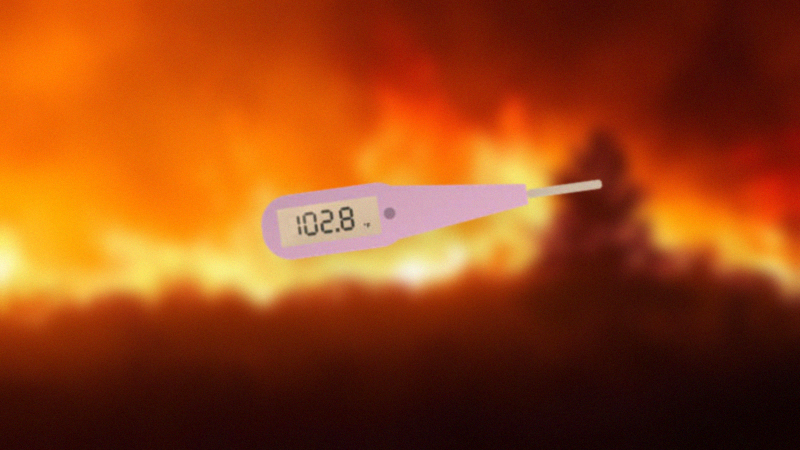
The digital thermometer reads 102.8 °F
